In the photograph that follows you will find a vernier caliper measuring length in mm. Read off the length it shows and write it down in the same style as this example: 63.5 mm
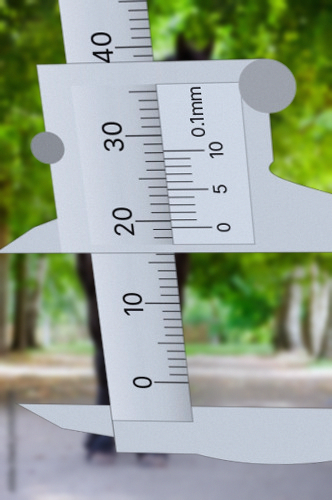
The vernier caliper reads 19.2 mm
